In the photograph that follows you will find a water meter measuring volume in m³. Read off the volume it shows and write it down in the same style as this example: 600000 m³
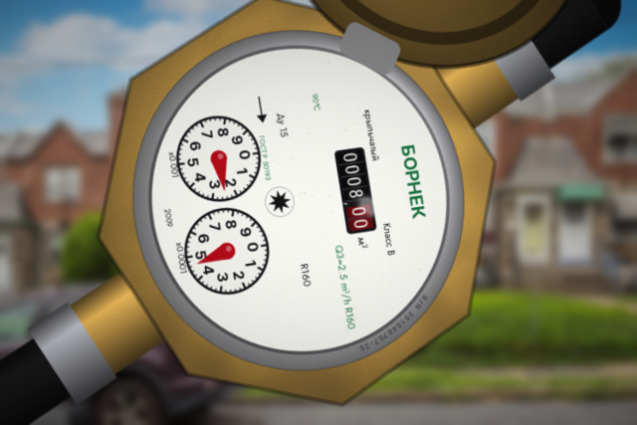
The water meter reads 8.0024 m³
